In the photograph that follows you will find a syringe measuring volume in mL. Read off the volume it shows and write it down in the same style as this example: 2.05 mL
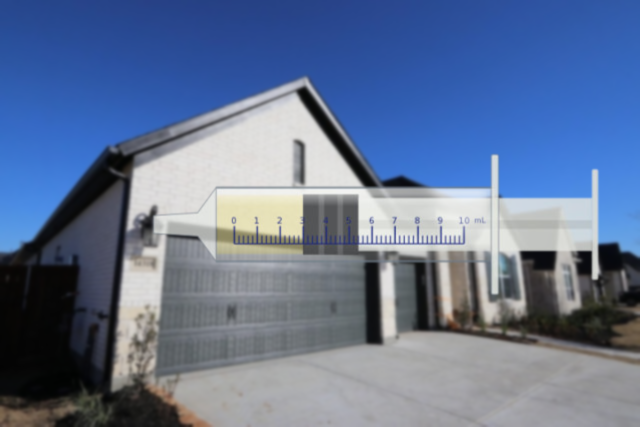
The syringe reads 3 mL
